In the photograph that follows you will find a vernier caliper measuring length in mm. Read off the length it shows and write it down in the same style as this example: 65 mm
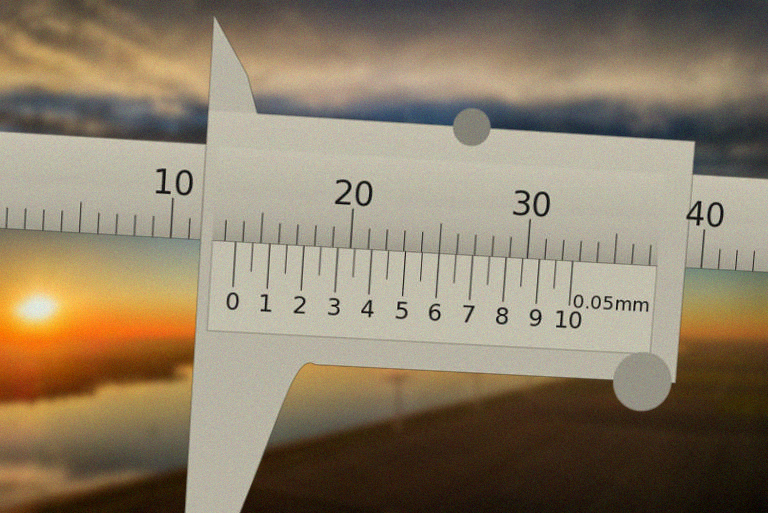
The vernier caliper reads 13.6 mm
